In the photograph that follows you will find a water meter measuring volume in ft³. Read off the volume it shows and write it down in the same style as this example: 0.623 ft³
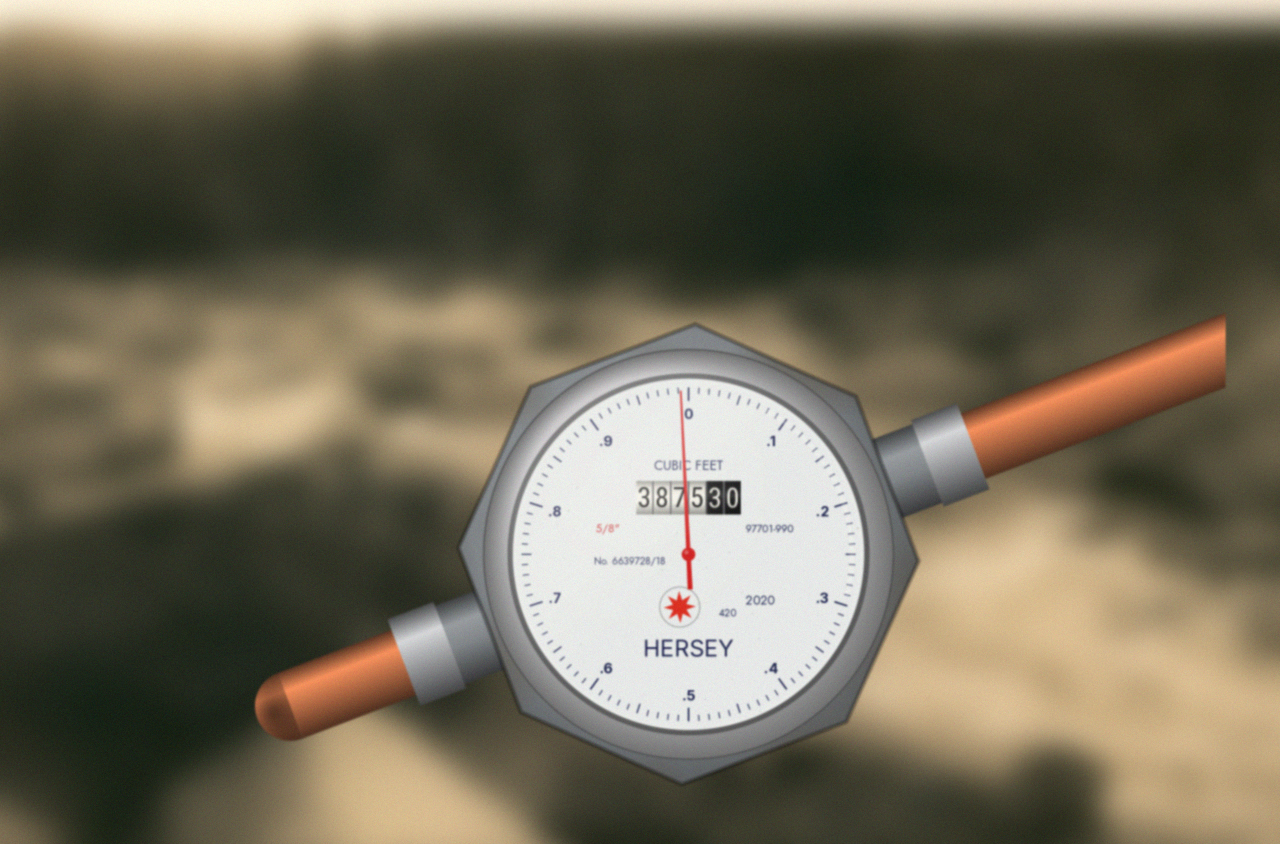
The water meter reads 387529.99 ft³
